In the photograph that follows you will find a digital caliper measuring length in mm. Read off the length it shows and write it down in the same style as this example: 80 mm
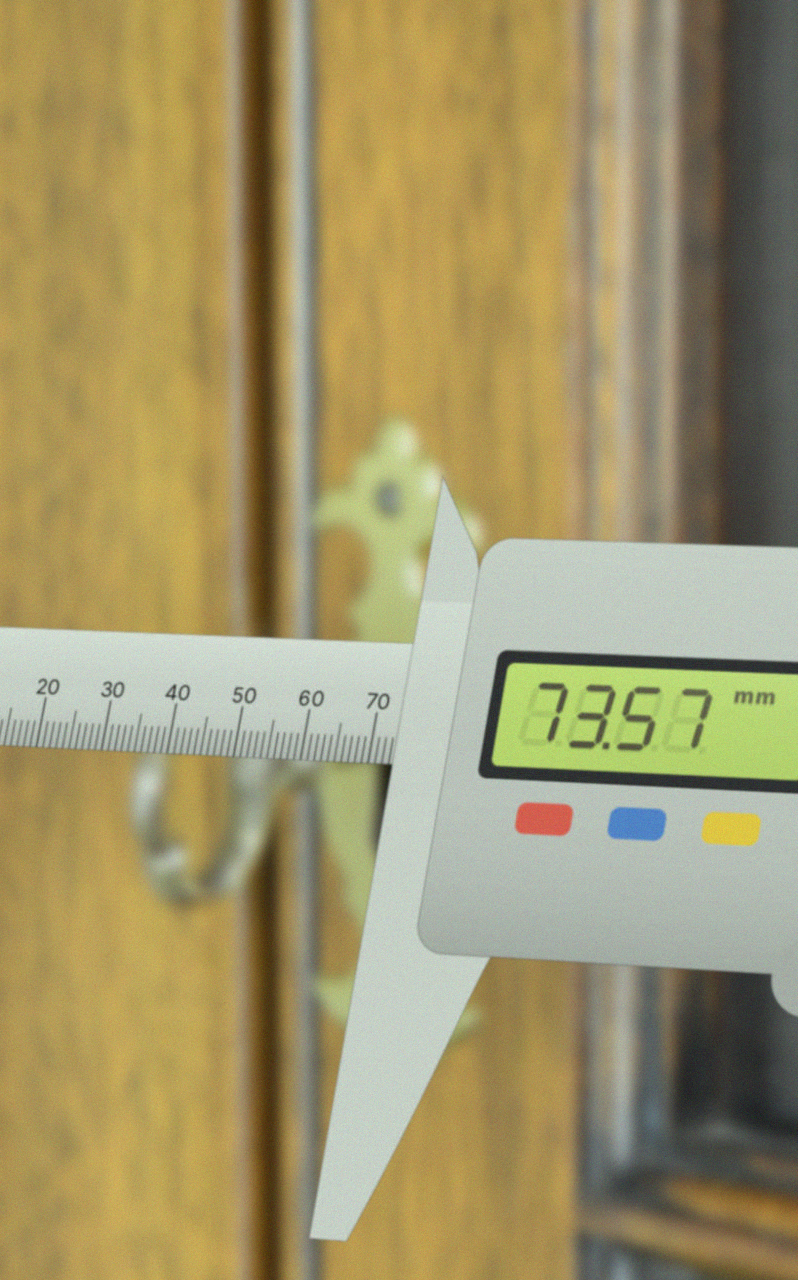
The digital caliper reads 73.57 mm
